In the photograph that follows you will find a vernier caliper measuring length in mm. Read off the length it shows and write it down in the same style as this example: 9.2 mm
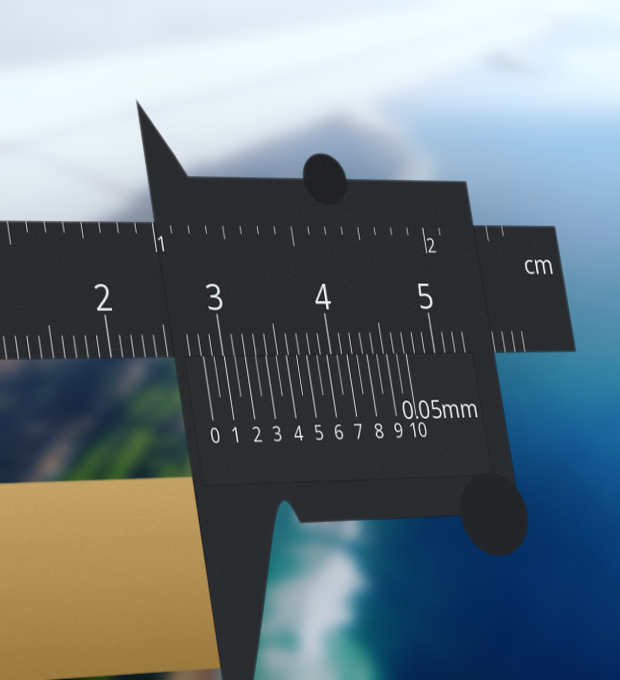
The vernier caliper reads 28.2 mm
